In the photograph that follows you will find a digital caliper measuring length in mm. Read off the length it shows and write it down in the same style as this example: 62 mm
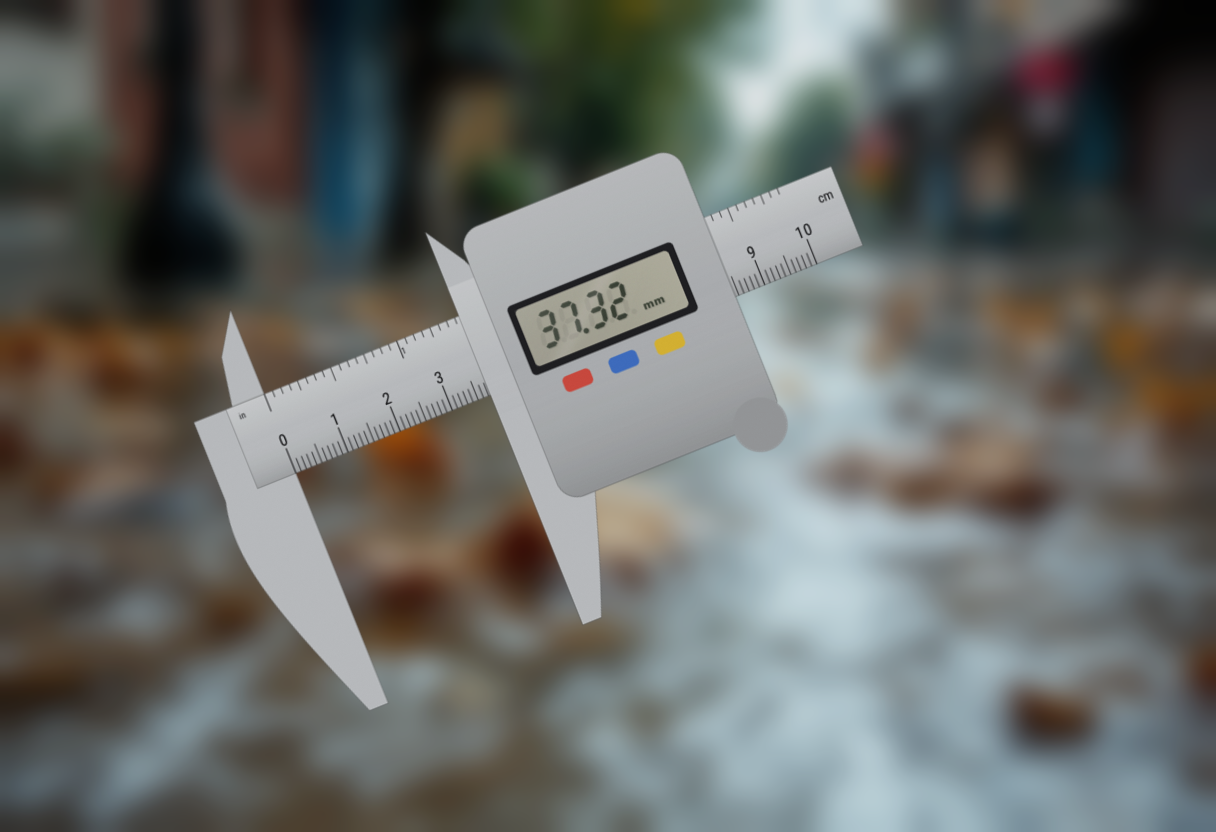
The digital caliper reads 37.32 mm
